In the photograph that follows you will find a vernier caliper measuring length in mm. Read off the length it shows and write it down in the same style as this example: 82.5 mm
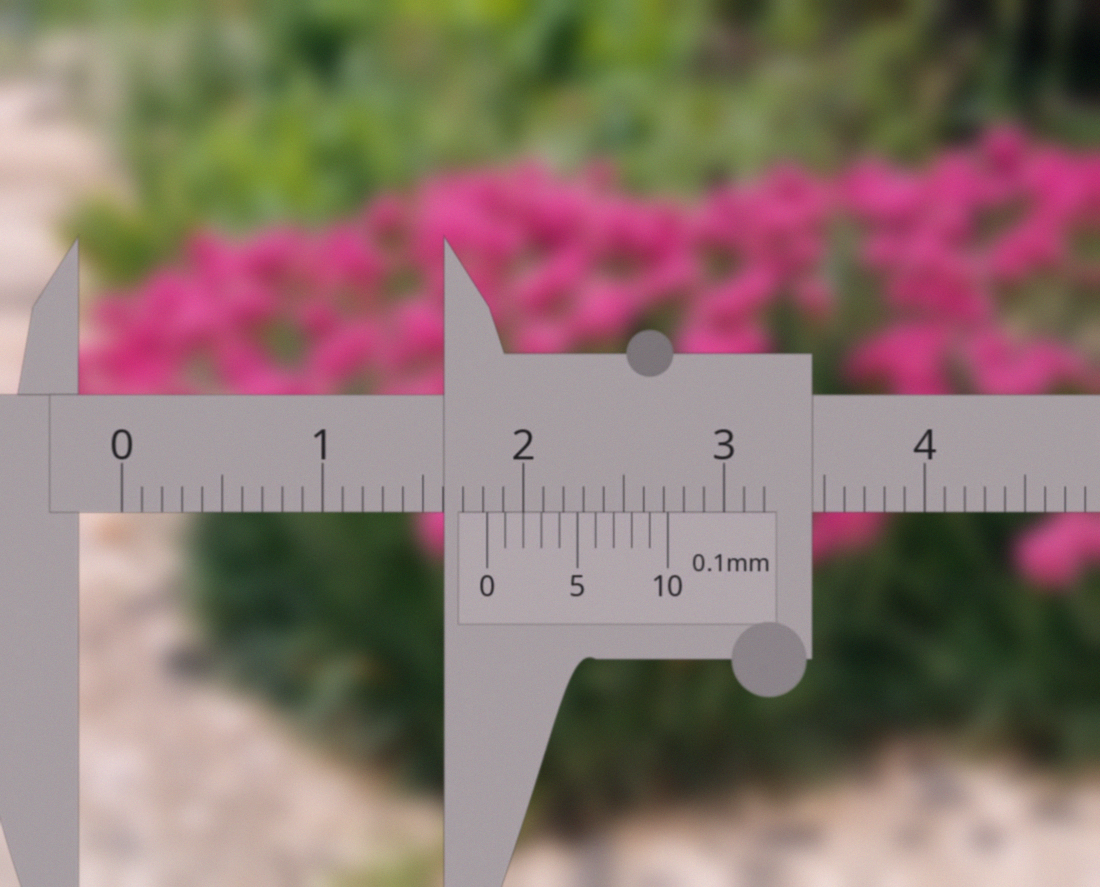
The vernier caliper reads 18.2 mm
